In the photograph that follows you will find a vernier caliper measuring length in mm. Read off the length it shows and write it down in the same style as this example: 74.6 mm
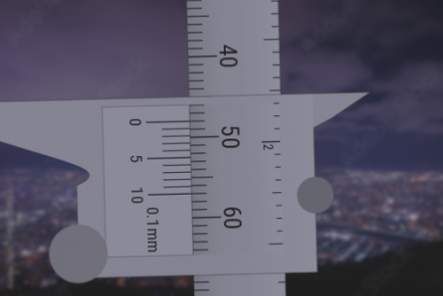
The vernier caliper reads 48.0 mm
